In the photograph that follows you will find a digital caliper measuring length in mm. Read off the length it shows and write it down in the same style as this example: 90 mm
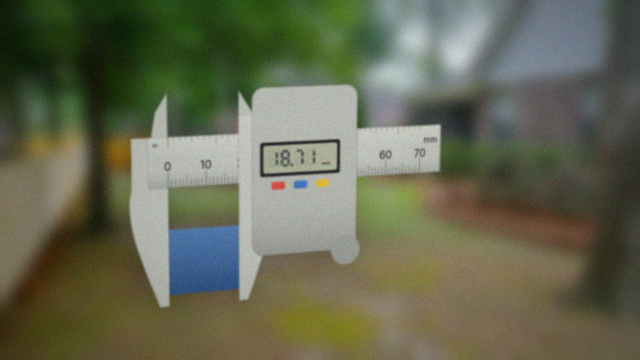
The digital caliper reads 18.71 mm
